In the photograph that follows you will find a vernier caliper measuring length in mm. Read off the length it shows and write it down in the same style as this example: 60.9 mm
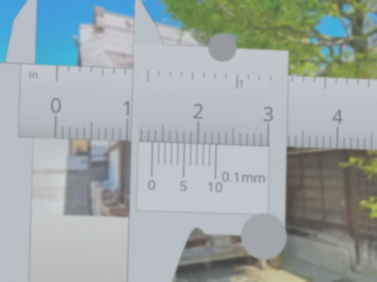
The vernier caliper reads 13.6 mm
